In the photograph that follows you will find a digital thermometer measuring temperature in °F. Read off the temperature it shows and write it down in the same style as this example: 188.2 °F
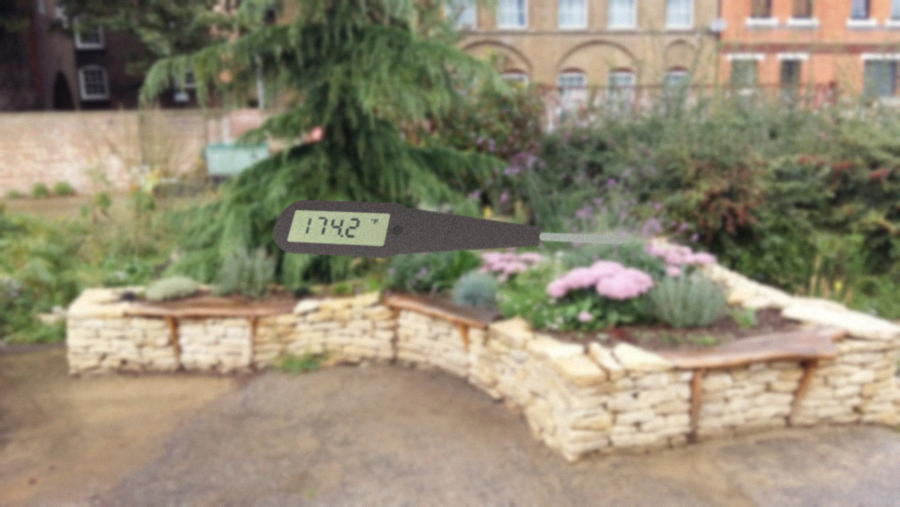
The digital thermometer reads 174.2 °F
